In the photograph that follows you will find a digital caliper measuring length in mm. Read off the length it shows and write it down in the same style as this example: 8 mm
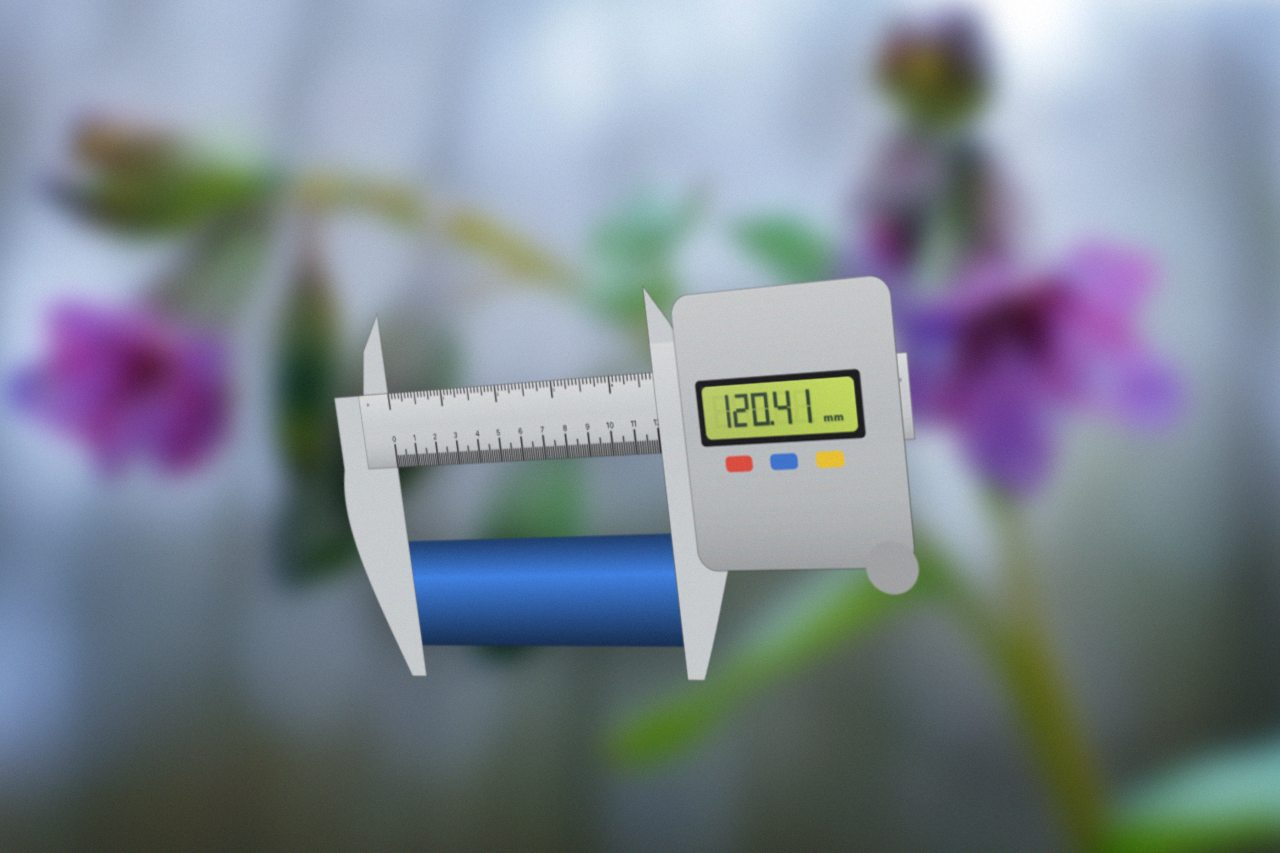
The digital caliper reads 120.41 mm
